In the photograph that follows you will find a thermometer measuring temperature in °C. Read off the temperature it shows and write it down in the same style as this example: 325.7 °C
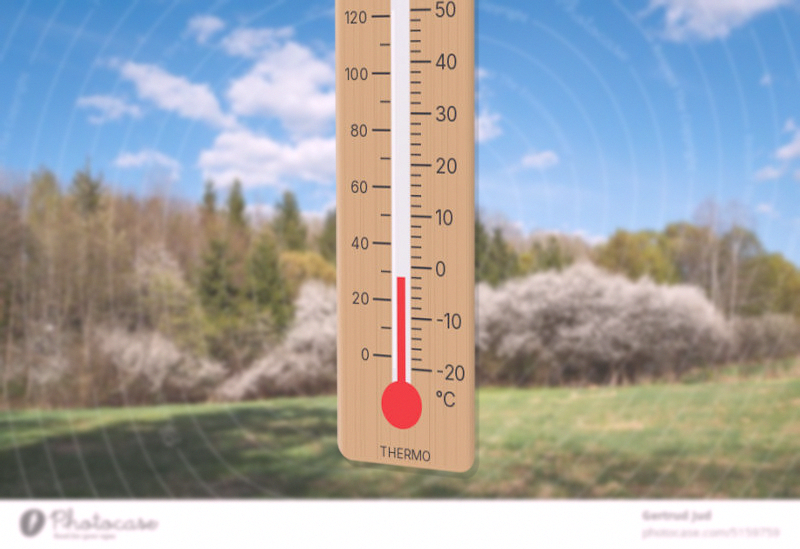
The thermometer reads -2 °C
